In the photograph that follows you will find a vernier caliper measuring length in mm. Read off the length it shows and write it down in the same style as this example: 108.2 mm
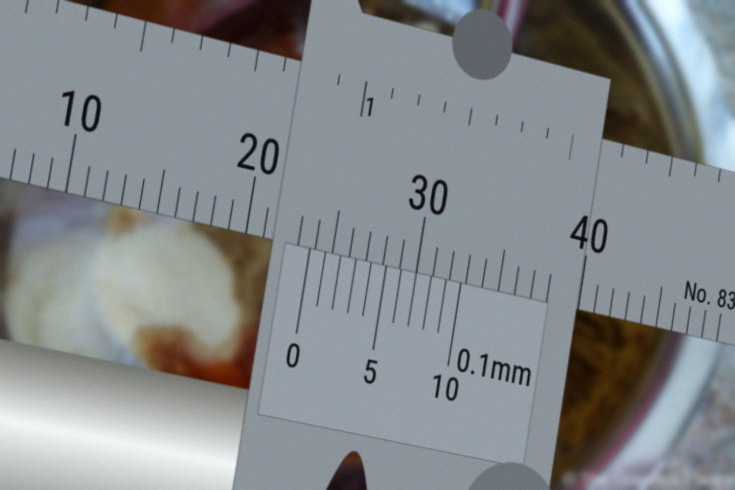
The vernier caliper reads 23.7 mm
